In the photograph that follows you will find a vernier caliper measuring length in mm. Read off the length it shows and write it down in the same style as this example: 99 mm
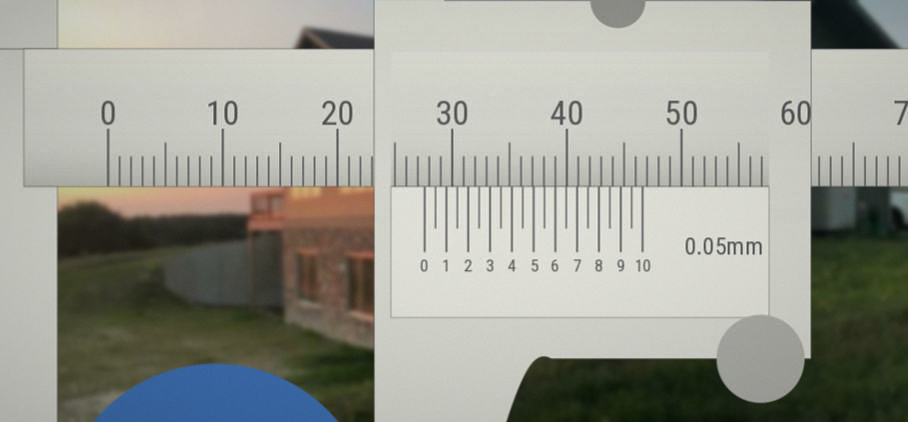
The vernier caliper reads 27.6 mm
